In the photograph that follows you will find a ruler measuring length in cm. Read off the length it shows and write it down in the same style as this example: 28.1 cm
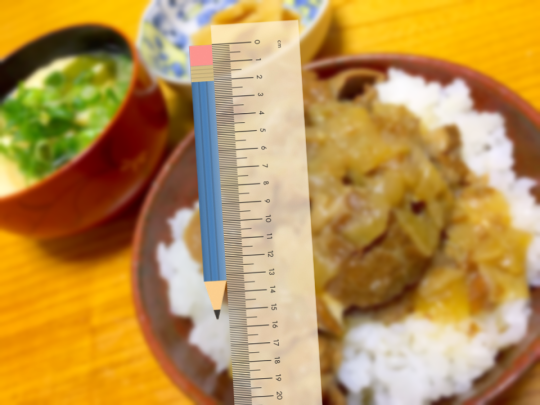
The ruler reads 15.5 cm
